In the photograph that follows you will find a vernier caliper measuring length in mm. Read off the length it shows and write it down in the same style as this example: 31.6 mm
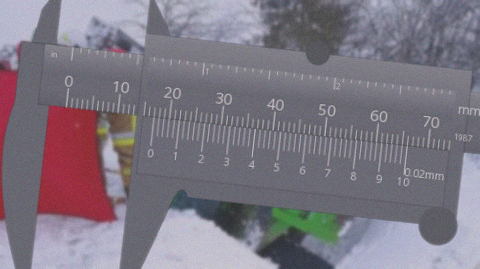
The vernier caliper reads 17.0 mm
